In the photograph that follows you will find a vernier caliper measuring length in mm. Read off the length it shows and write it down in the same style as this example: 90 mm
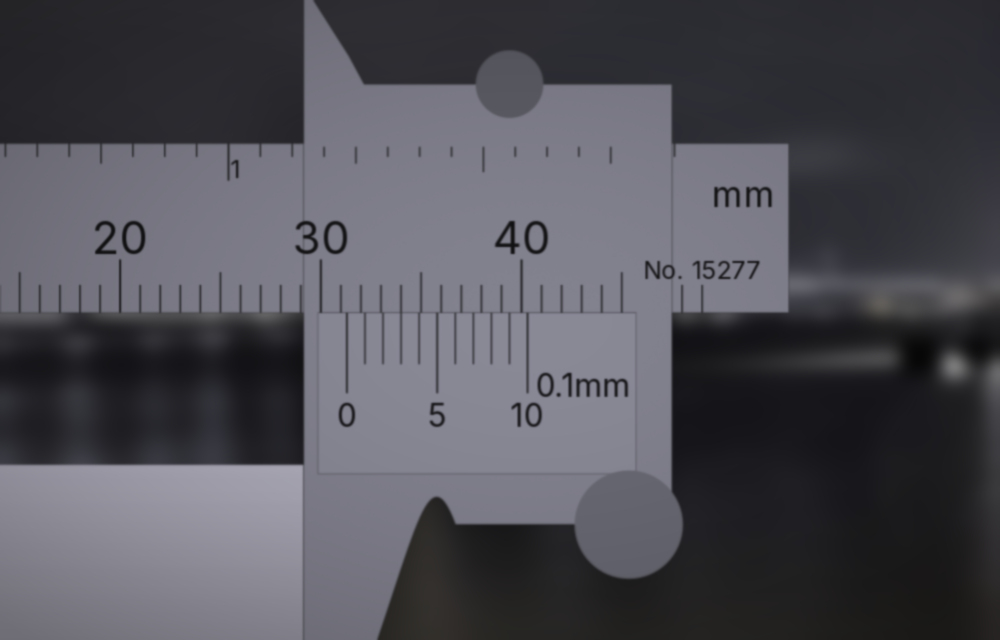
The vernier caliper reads 31.3 mm
